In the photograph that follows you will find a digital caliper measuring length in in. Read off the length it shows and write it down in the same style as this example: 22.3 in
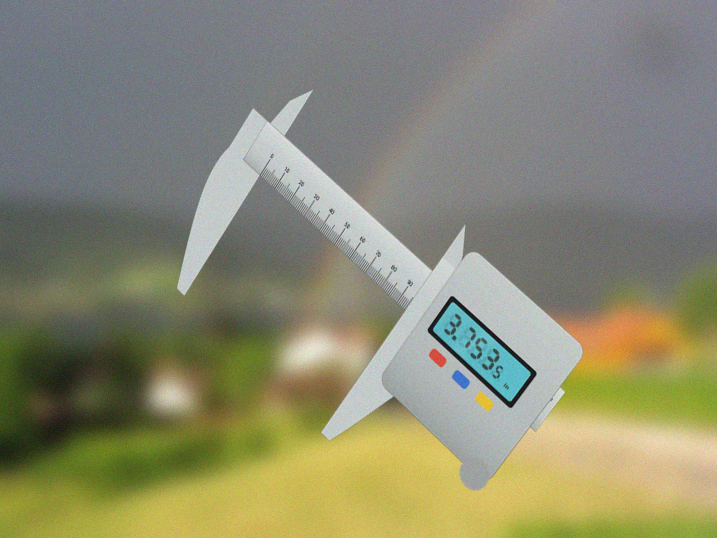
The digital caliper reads 3.7535 in
